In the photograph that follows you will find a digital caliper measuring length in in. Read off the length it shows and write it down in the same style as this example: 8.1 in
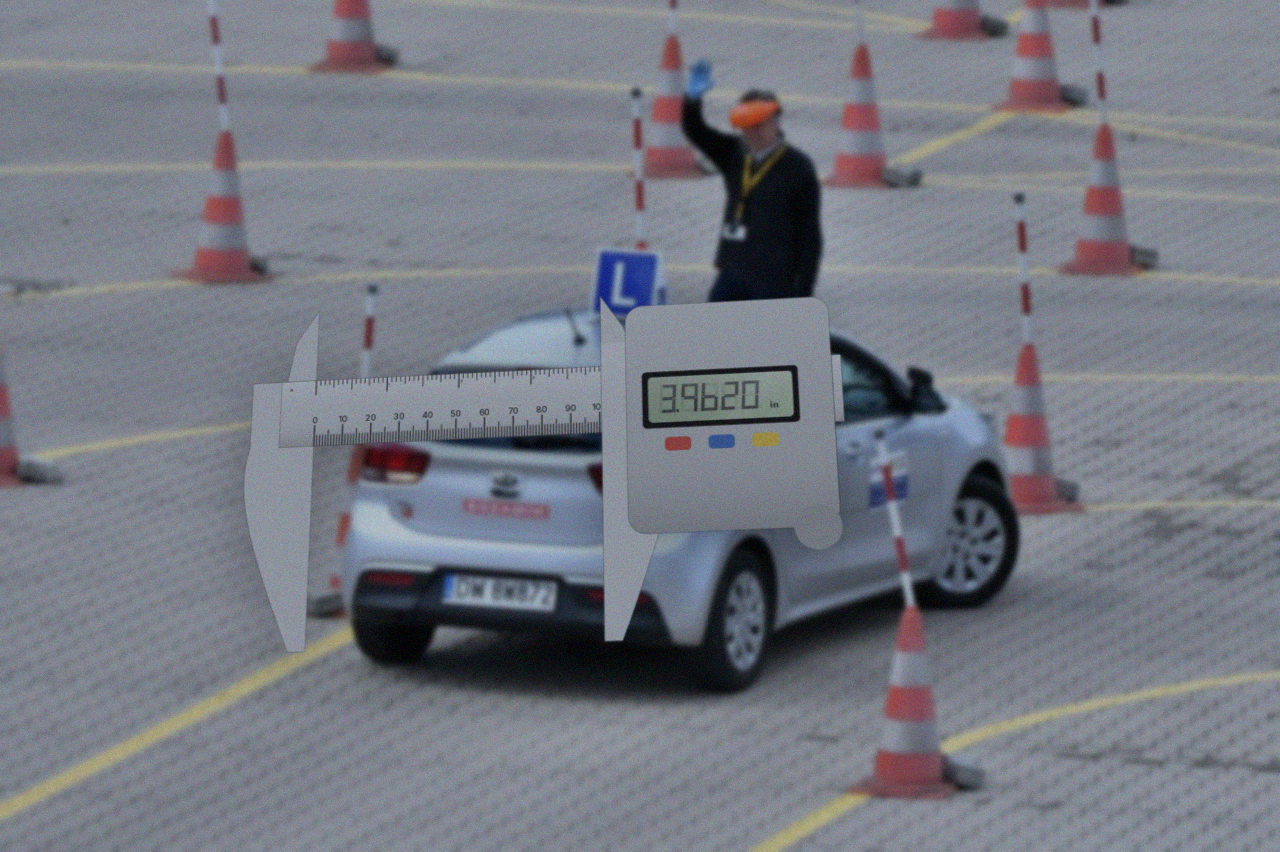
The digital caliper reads 3.9620 in
